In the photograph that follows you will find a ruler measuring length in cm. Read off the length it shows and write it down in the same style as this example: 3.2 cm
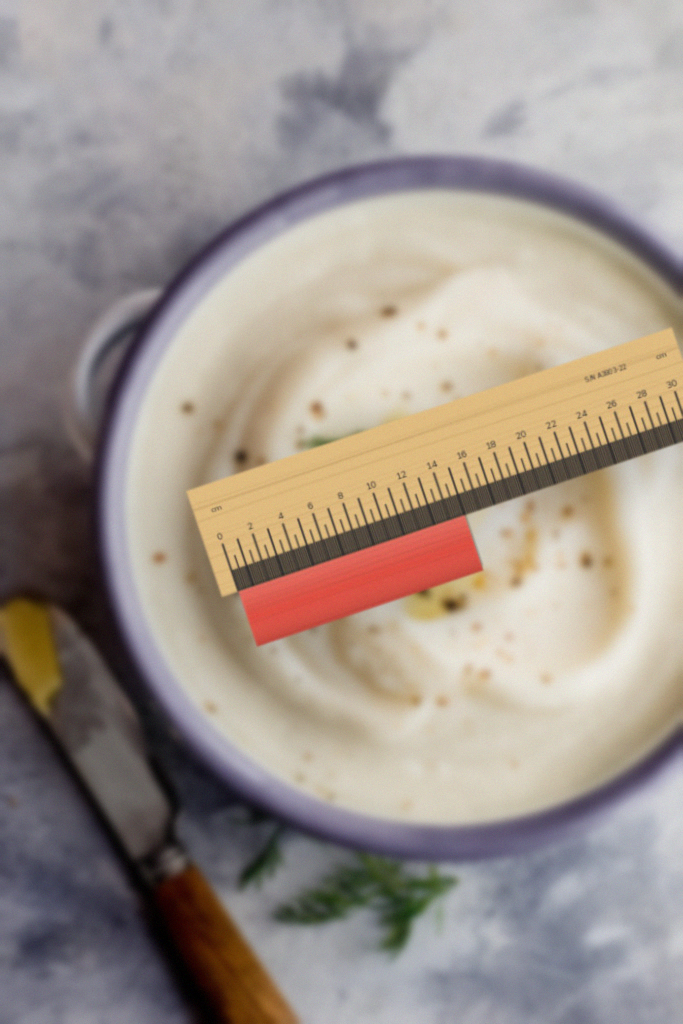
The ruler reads 15 cm
